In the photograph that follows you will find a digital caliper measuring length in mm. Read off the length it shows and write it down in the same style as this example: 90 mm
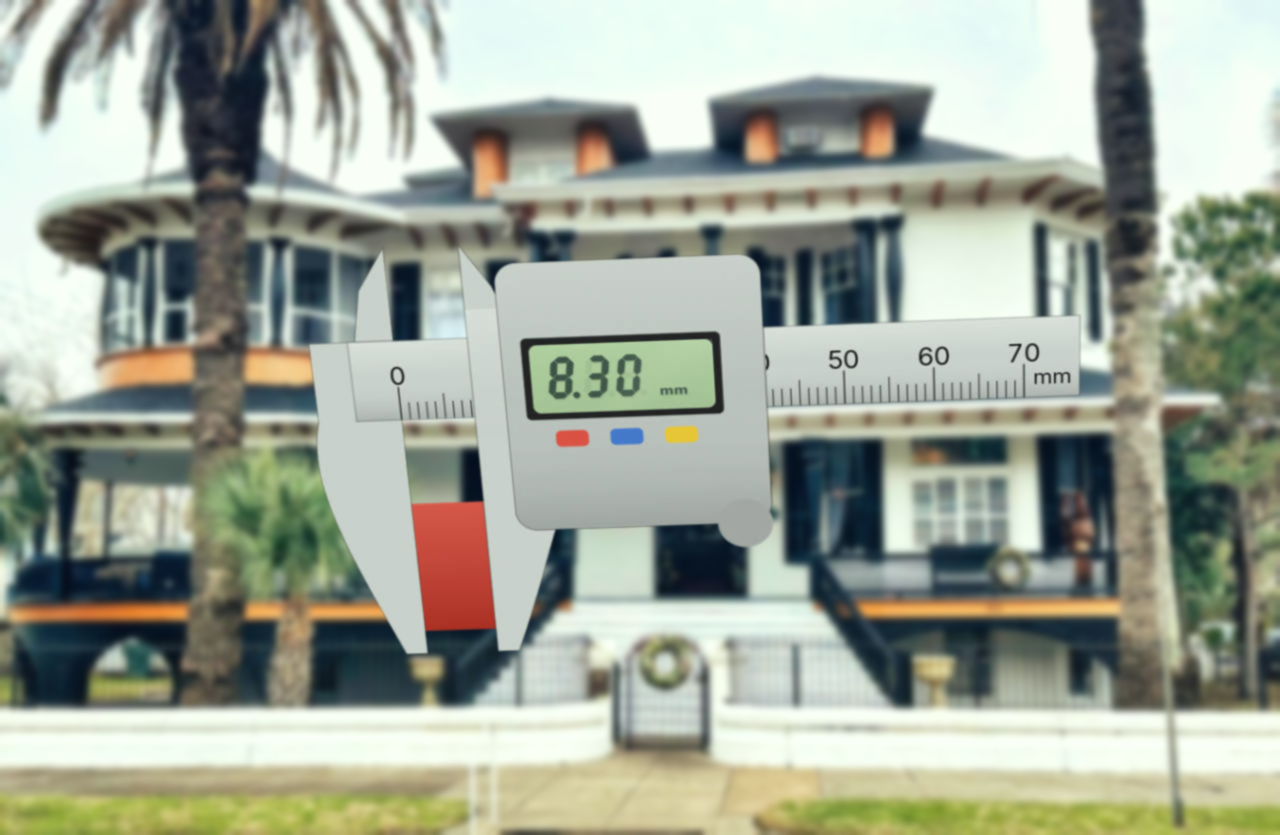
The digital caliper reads 8.30 mm
